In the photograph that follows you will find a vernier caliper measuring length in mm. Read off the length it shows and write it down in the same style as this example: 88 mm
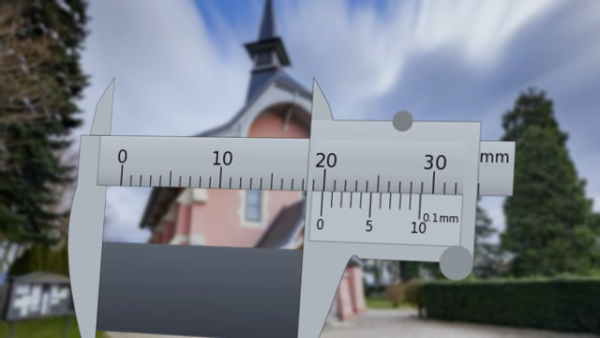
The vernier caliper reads 19.9 mm
